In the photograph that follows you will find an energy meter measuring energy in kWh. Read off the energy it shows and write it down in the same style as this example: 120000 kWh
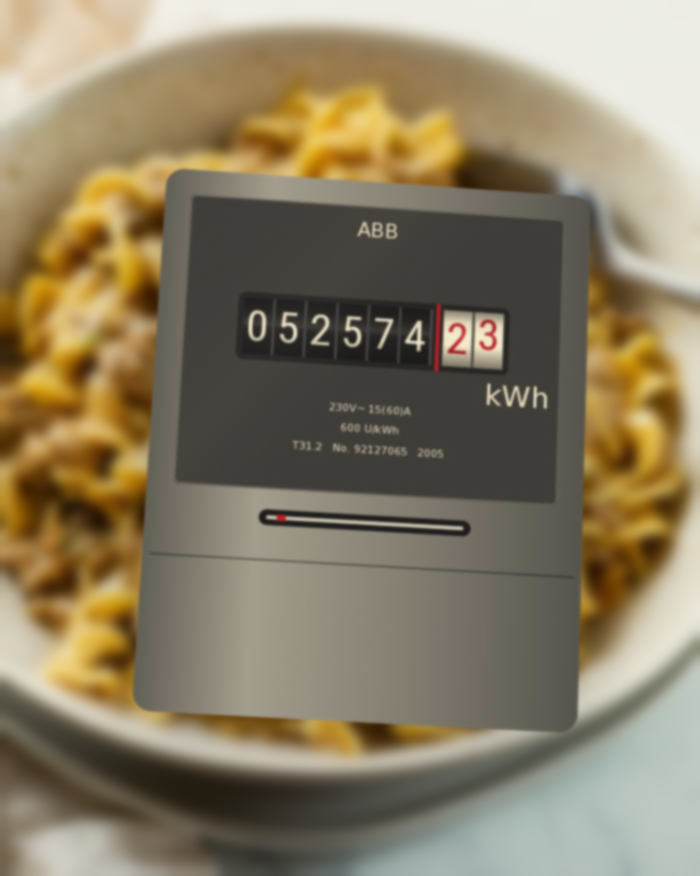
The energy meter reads 52574.23 kWh
